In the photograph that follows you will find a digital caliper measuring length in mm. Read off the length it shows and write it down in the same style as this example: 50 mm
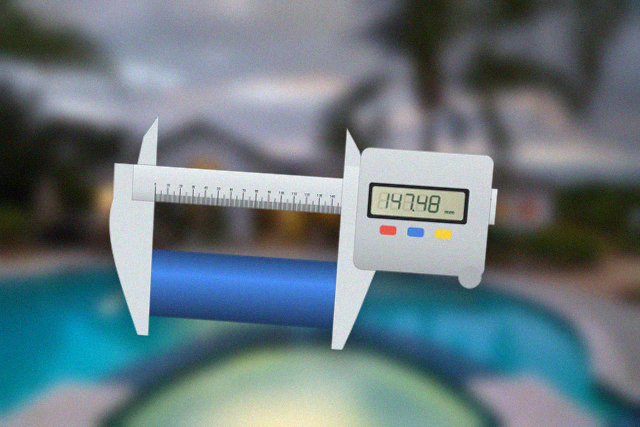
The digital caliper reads 147.48 mm
